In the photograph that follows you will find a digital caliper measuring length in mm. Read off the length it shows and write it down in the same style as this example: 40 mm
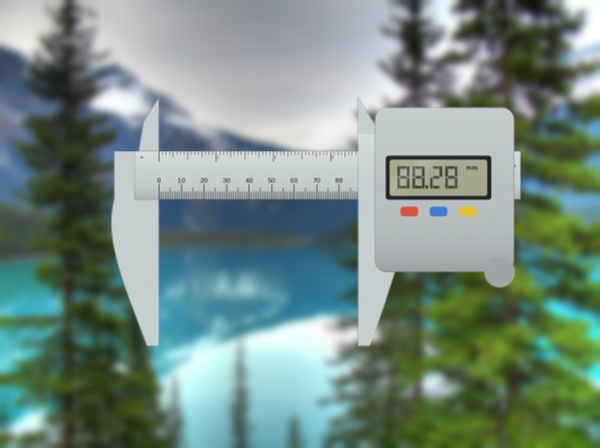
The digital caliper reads 88.28 mm
